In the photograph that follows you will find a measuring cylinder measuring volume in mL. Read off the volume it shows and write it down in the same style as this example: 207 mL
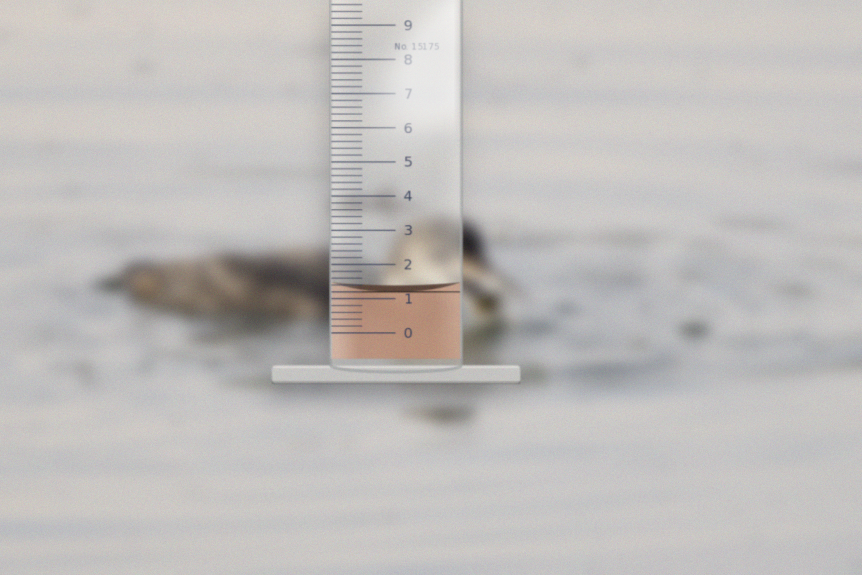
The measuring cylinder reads 1.2 mL
